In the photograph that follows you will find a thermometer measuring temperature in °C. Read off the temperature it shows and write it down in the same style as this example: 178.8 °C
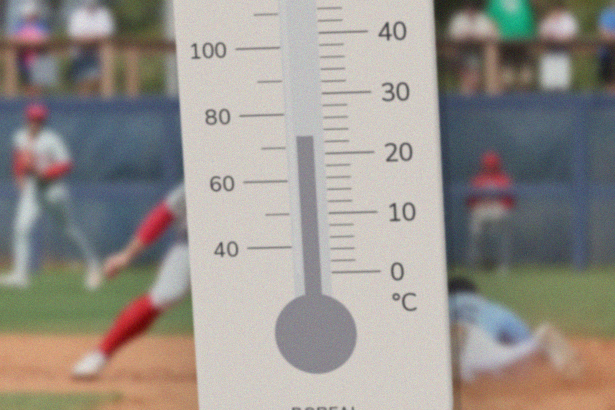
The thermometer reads 23 °C
